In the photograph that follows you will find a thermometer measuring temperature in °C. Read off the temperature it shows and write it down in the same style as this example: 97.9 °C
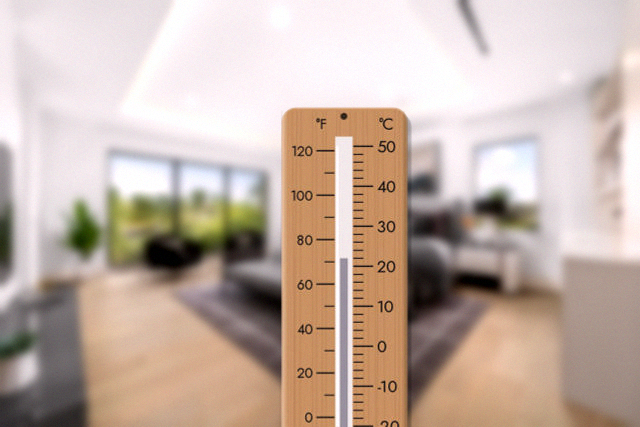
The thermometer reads 22 °C
